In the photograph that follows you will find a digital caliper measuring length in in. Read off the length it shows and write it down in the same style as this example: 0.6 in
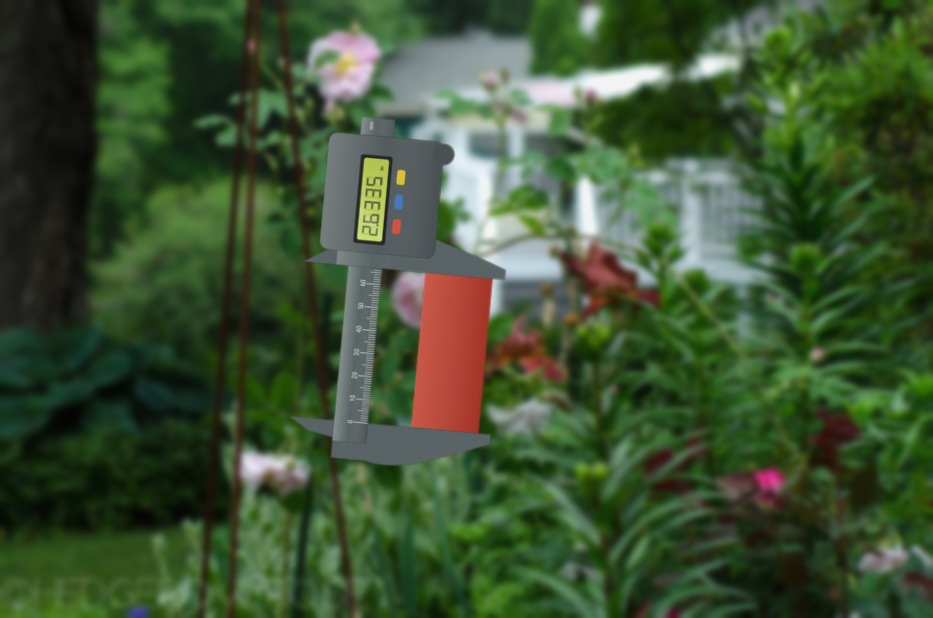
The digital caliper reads 2.6335 in
